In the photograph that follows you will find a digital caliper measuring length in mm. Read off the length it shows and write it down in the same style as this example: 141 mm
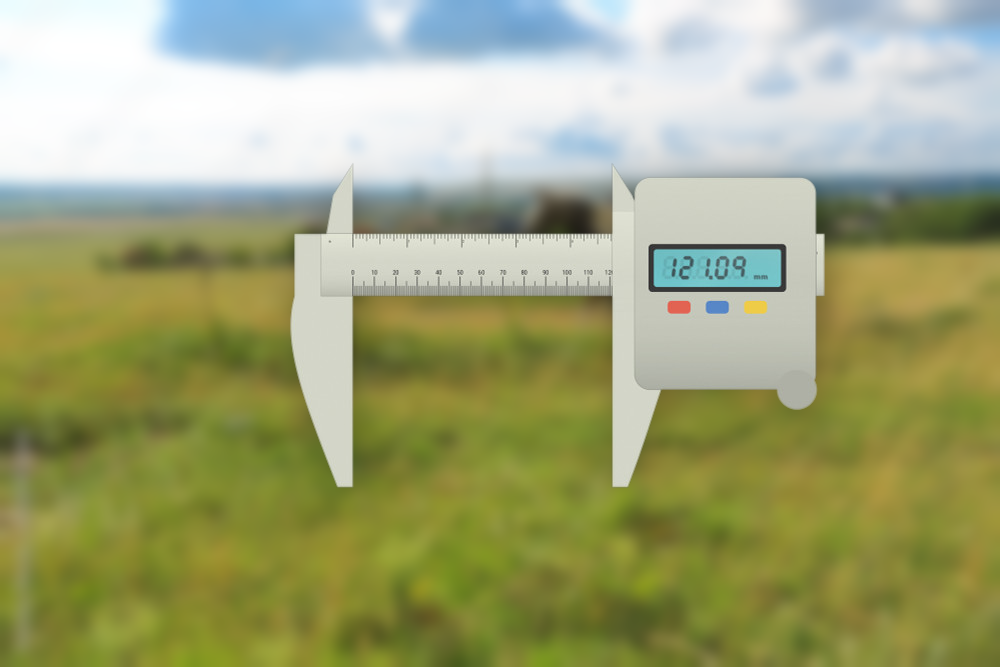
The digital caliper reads 121.09 mm
